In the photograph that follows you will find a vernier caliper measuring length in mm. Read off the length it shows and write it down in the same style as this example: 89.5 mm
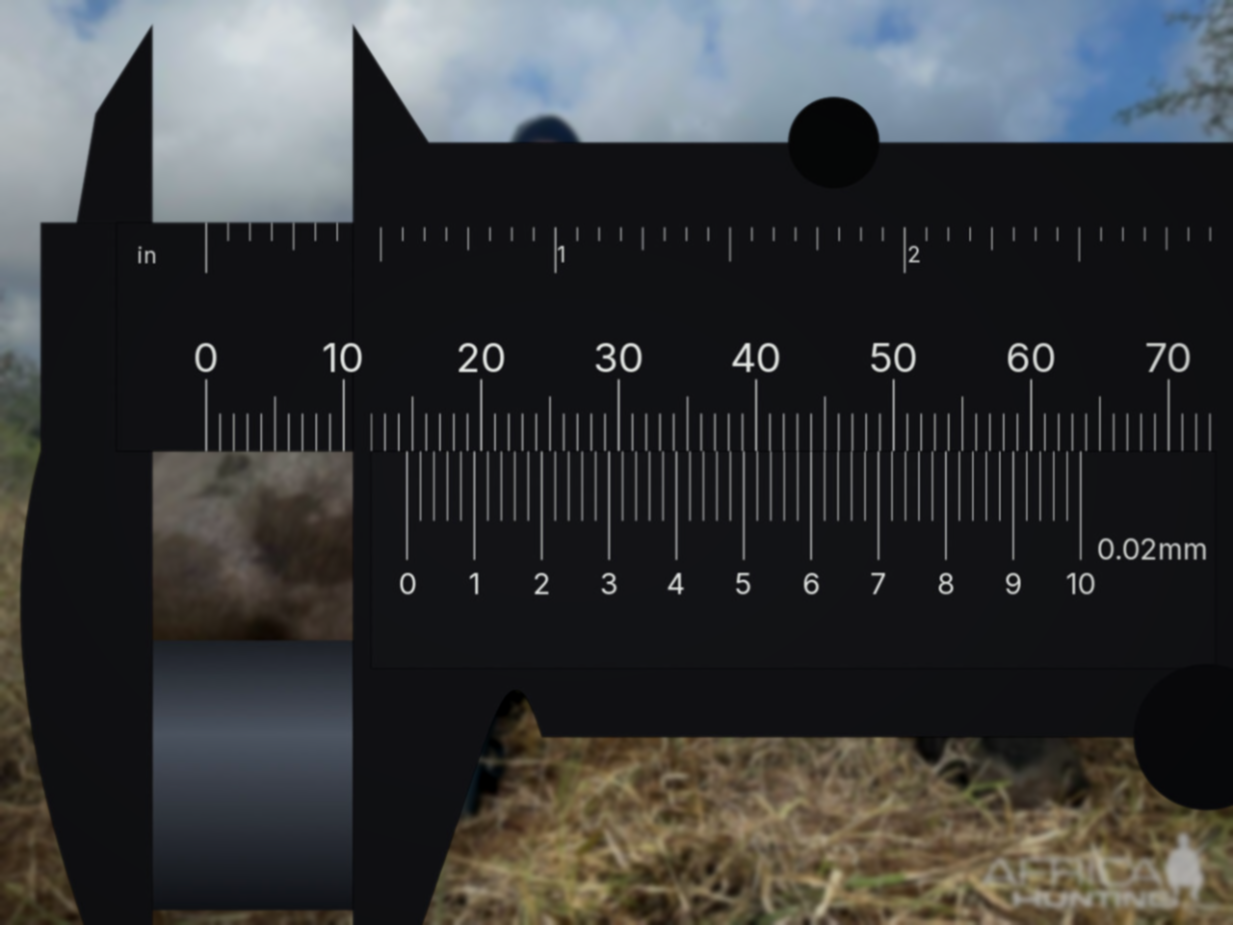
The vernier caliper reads 14.6 mm
